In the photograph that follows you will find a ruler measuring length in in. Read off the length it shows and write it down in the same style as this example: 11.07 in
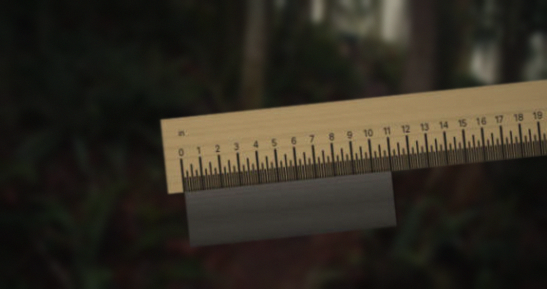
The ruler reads 11 in
